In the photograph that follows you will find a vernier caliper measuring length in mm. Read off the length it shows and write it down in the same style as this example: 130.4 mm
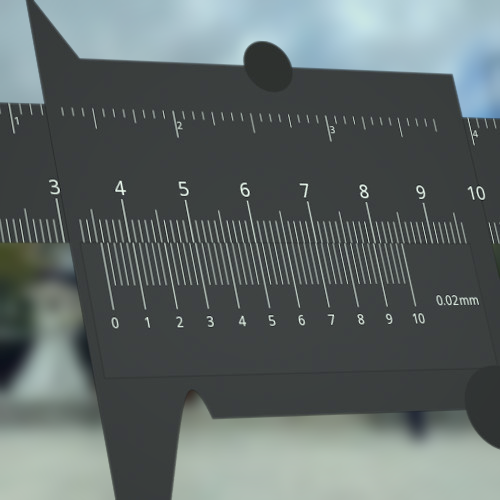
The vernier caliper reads 35.6 mm
